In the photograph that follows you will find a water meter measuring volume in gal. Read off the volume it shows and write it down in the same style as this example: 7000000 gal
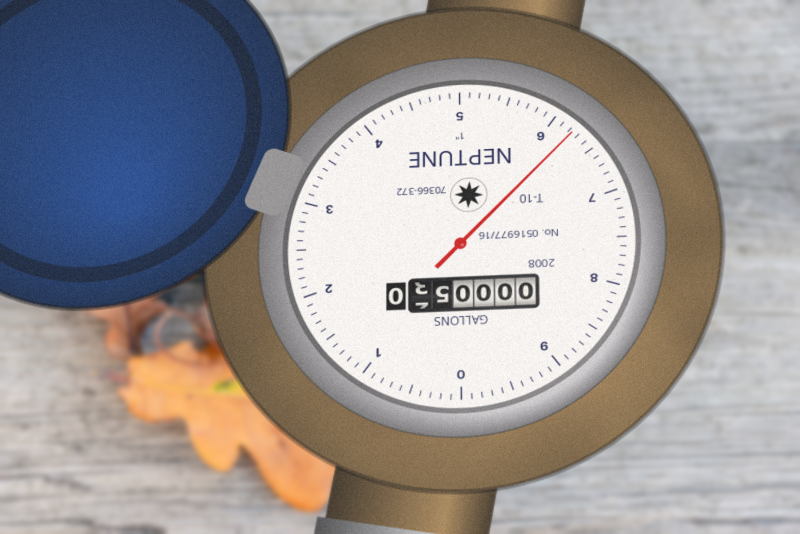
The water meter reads 526.2 gal
